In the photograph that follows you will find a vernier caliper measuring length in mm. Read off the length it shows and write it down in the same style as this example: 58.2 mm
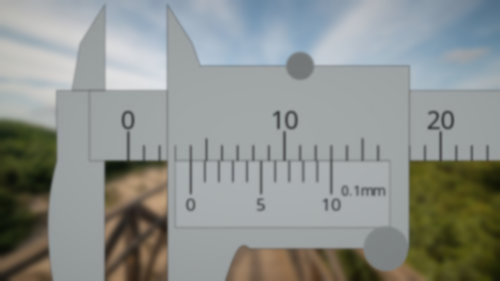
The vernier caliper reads 4.0 mm
